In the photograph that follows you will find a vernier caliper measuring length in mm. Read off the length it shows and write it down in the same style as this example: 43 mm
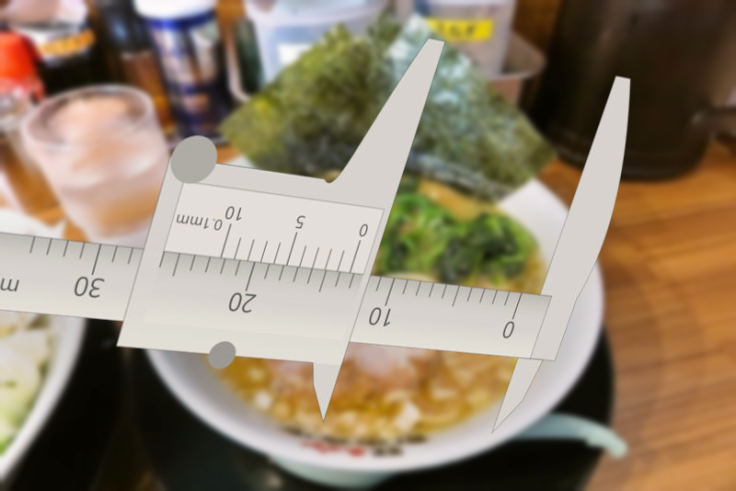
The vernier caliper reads 13.3 mm
